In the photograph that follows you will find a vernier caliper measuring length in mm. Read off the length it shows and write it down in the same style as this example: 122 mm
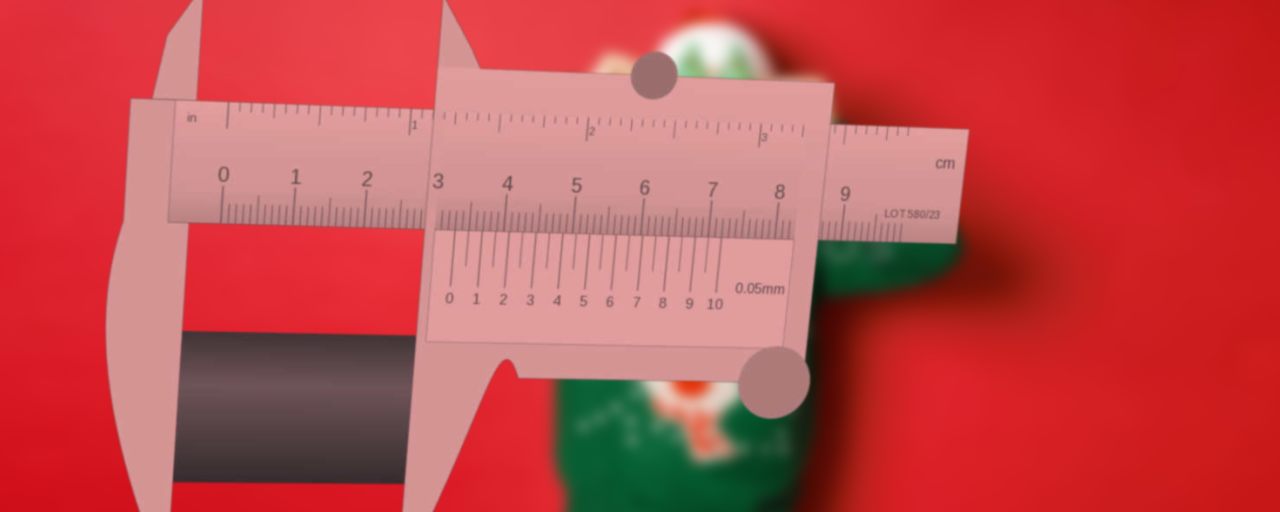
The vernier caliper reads 33.0 mm
